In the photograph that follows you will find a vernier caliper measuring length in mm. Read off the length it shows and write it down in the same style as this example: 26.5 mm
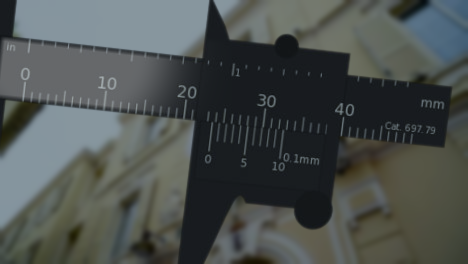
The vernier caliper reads 23.6 mm
